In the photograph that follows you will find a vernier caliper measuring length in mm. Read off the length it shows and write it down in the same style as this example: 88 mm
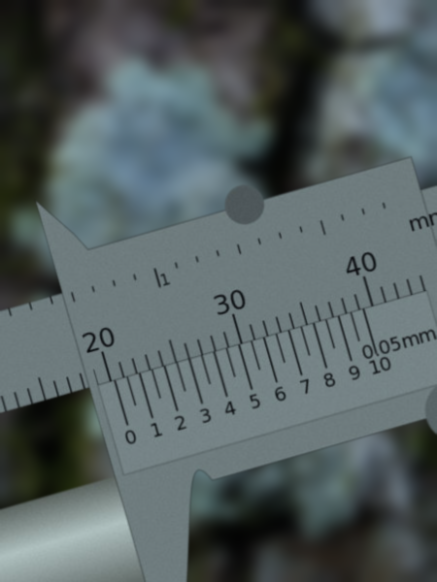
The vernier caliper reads 20.3 mm
